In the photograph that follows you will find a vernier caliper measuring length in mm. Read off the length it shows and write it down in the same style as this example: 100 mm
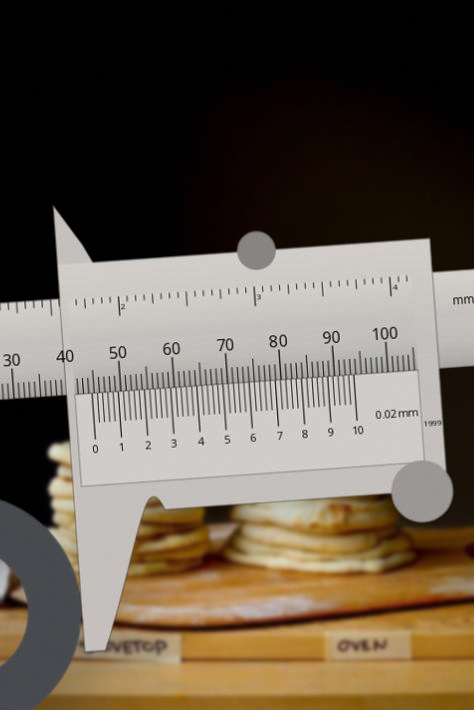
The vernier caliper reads 44.6 mm
